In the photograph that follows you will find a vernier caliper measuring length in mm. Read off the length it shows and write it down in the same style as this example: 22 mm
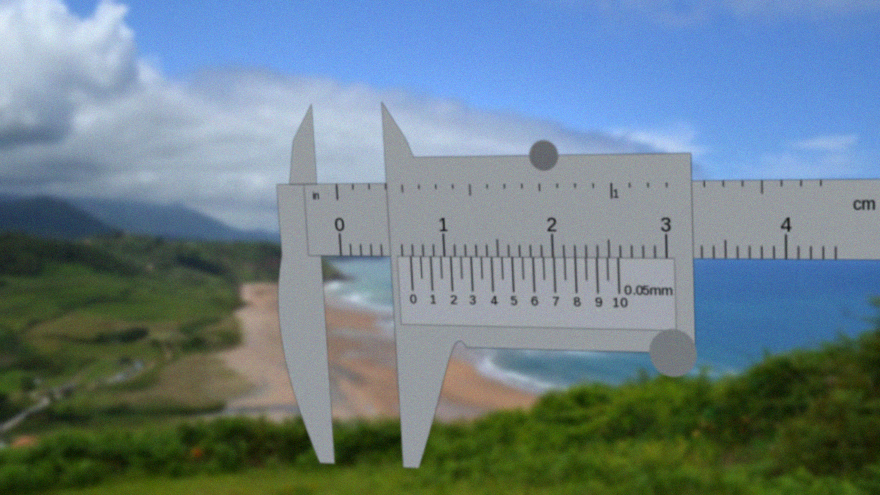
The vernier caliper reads 6.8 mm
